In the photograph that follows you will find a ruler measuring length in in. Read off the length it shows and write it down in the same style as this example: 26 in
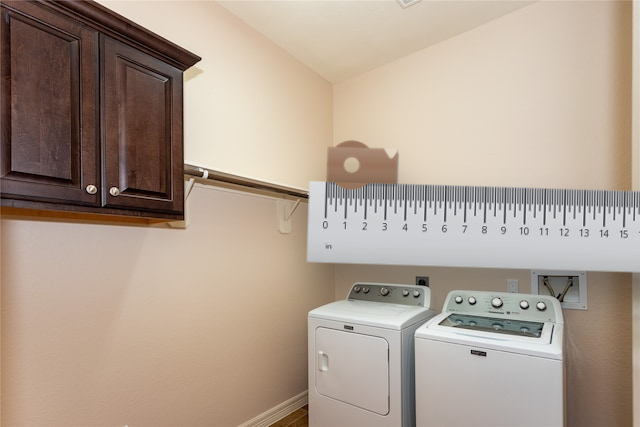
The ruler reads 3.5 in
